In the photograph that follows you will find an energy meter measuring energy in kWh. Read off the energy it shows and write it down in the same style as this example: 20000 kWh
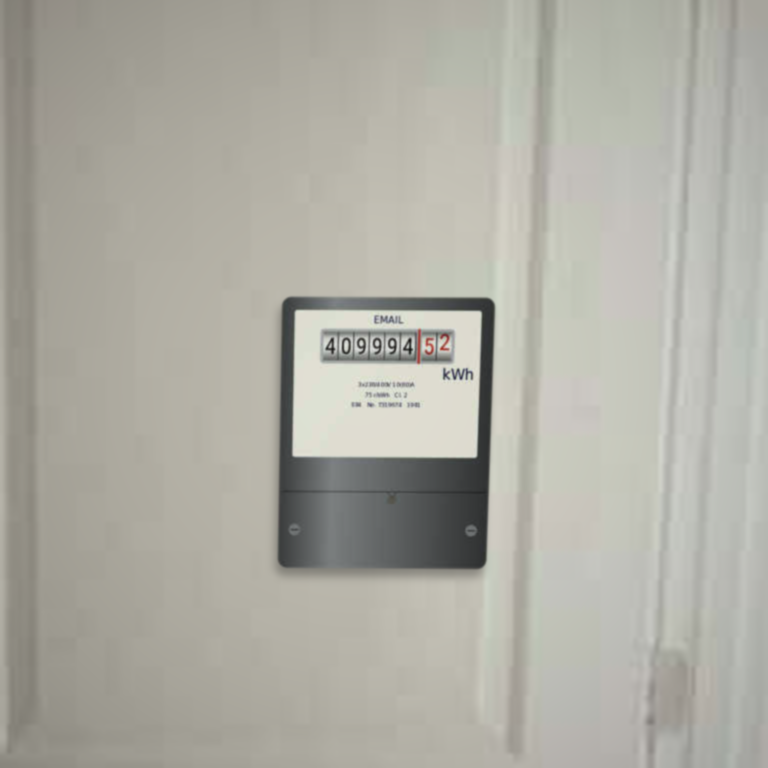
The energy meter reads 409994.52 kWh
